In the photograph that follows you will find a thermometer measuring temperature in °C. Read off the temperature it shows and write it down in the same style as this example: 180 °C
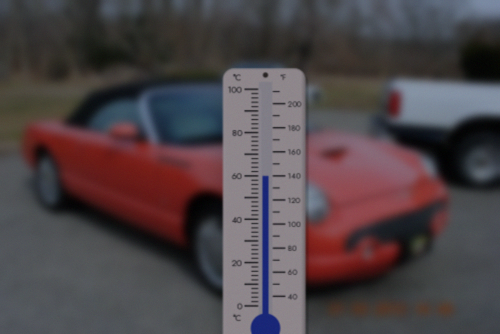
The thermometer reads 60 °C
